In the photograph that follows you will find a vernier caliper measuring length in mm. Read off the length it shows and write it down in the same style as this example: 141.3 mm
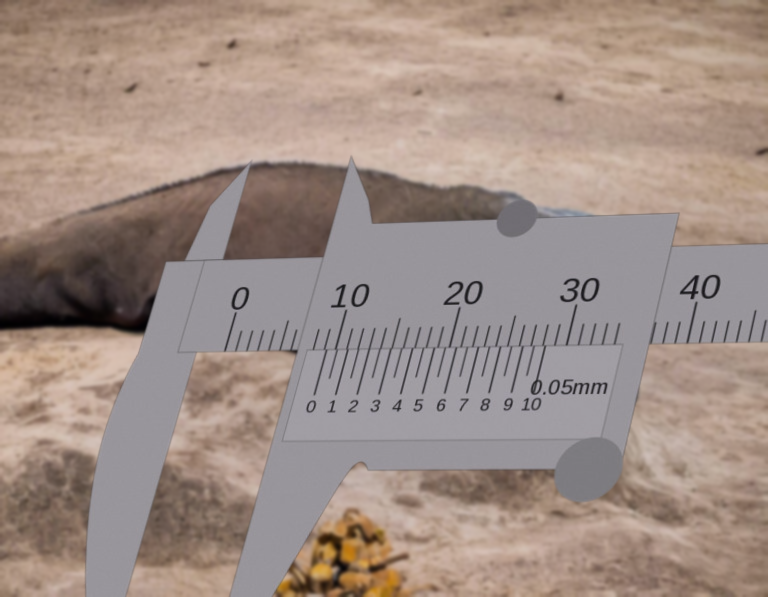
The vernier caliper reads 9.2 mm
